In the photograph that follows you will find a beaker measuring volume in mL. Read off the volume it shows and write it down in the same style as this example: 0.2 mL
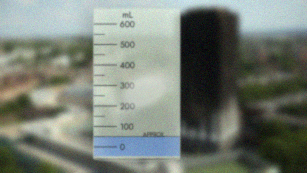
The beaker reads 50 mL
